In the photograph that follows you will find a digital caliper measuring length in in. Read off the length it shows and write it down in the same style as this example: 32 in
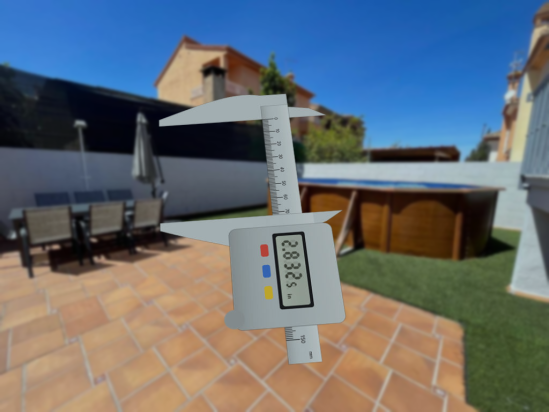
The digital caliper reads 2.8325 in
